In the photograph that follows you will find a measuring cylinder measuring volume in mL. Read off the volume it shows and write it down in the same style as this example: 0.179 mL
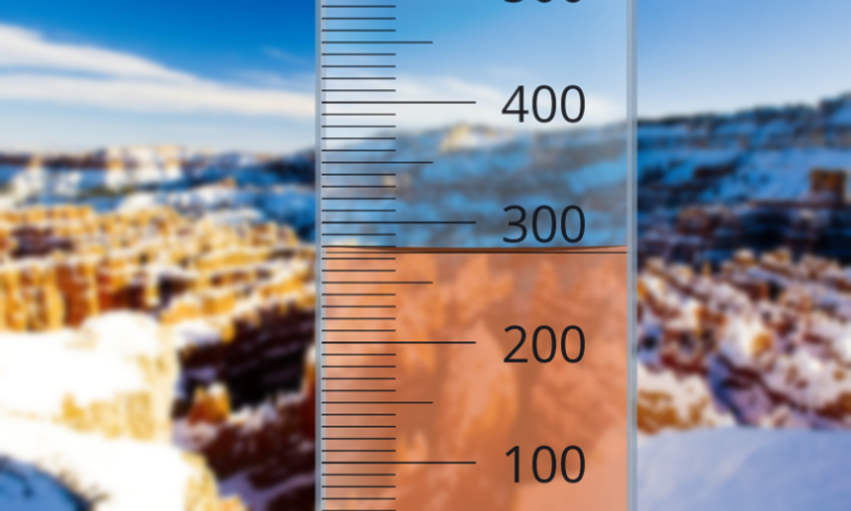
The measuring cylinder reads 275 mL
